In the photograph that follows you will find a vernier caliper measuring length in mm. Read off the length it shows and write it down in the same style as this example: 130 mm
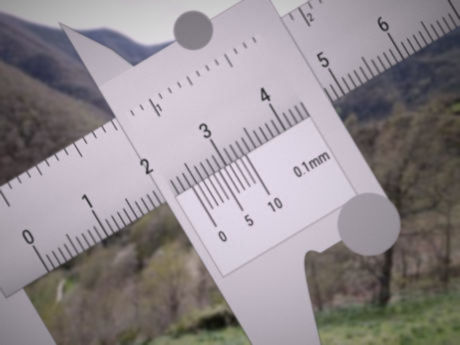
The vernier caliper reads 24.2 mm
